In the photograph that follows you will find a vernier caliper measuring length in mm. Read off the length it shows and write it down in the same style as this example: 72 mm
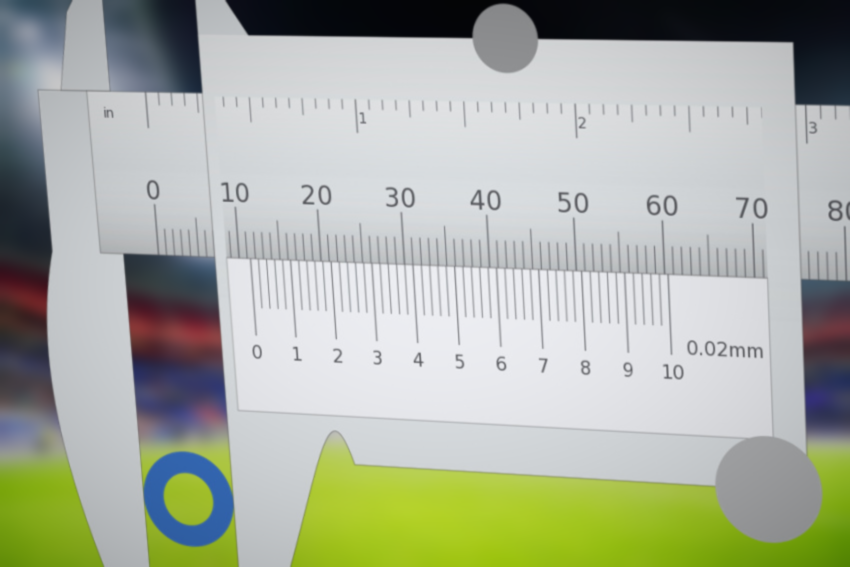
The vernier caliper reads 11.4 mm
